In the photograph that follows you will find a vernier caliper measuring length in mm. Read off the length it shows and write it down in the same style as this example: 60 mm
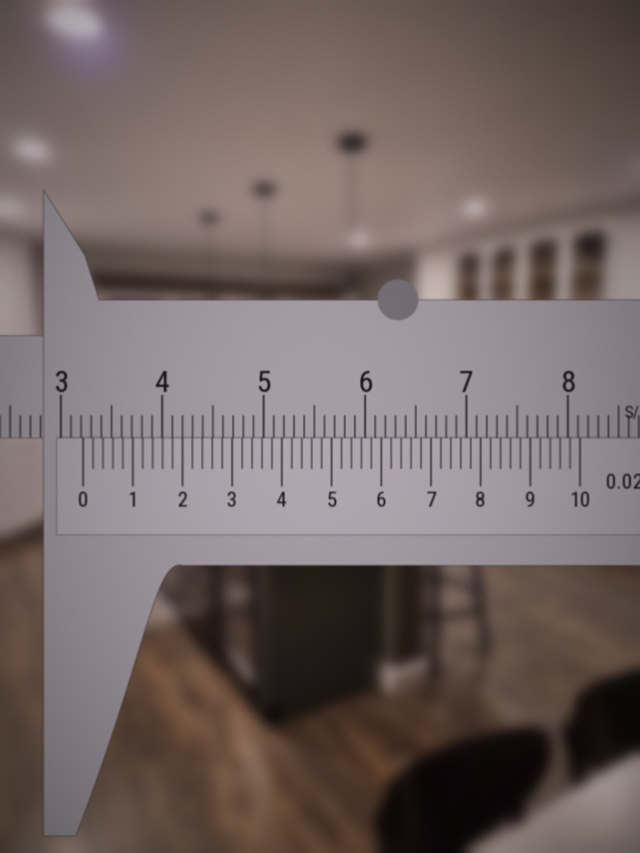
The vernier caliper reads 32.2 mm
